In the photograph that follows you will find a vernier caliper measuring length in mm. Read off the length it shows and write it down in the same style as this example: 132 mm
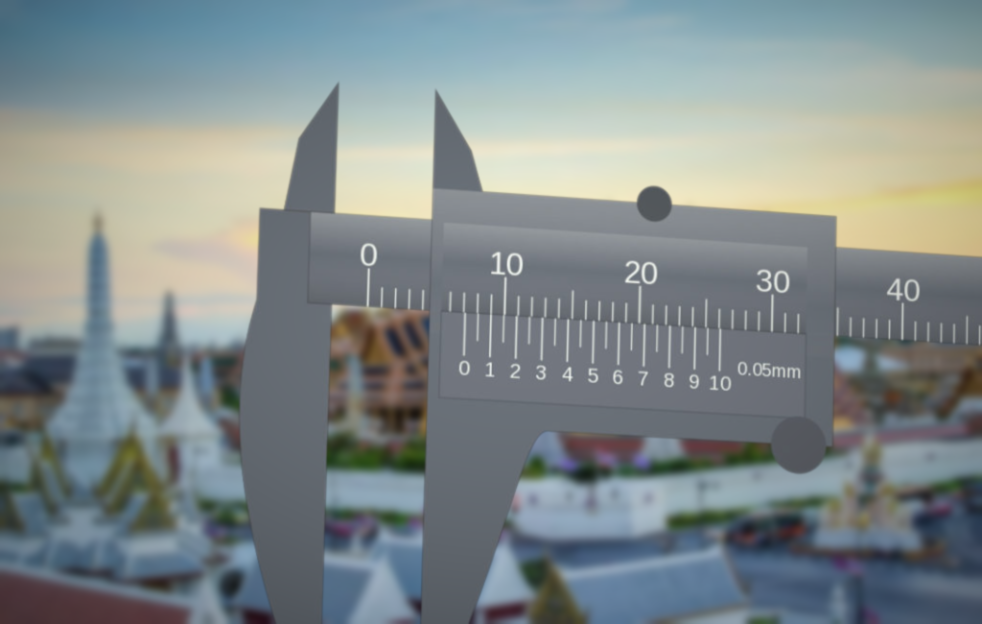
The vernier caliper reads 7.1 mm
